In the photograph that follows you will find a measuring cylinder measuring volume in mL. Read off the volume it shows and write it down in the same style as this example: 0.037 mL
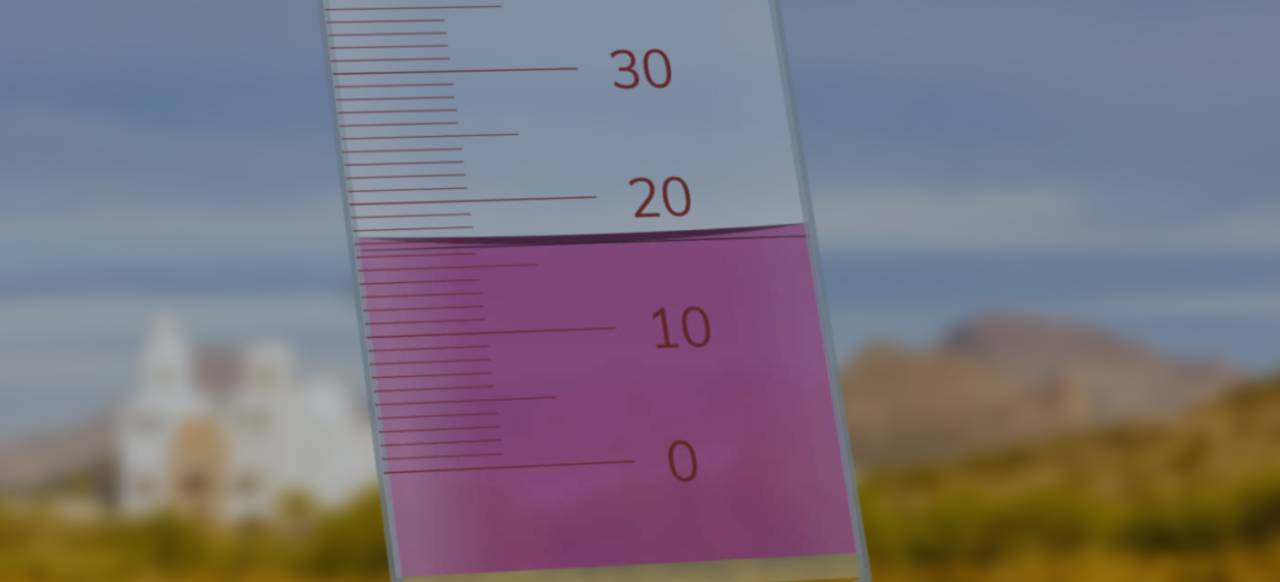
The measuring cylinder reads 16.5 mL
